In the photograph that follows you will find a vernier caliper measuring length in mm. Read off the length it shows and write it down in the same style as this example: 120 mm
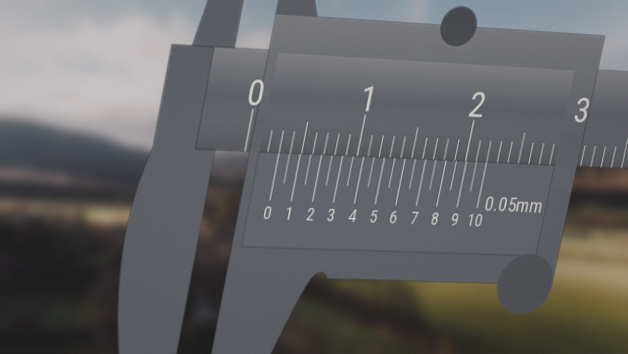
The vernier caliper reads 3.0 mm
